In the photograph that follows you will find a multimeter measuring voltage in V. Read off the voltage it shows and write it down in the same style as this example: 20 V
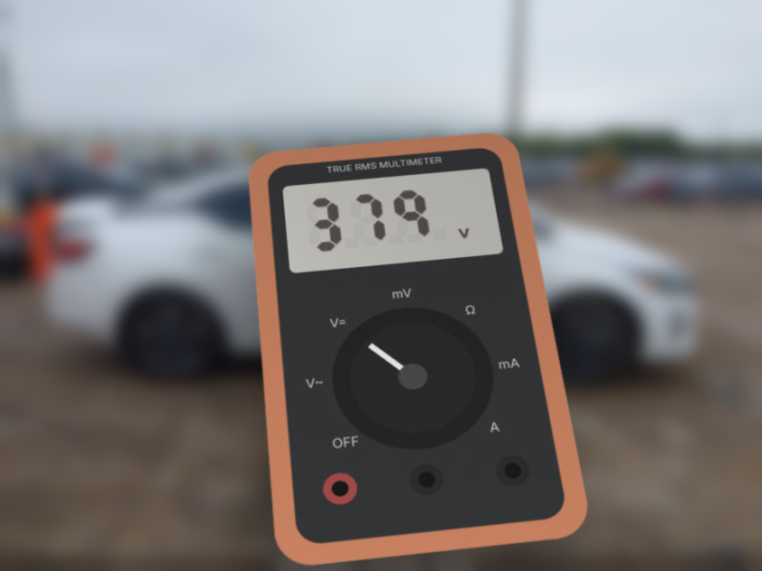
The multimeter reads 379 V
